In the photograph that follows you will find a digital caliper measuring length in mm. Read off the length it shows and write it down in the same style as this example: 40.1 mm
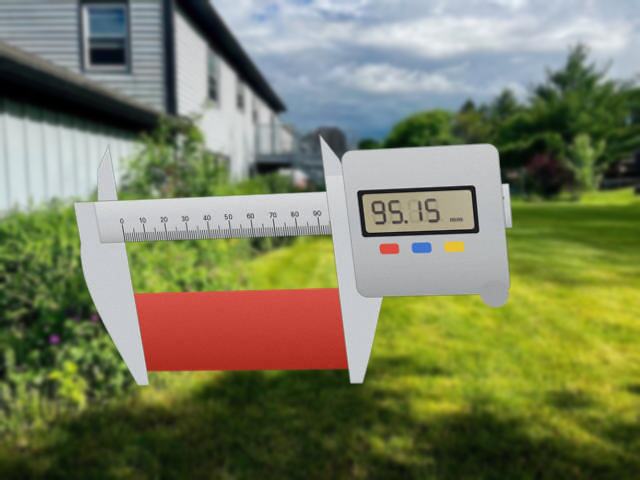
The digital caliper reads 95.15 mm
